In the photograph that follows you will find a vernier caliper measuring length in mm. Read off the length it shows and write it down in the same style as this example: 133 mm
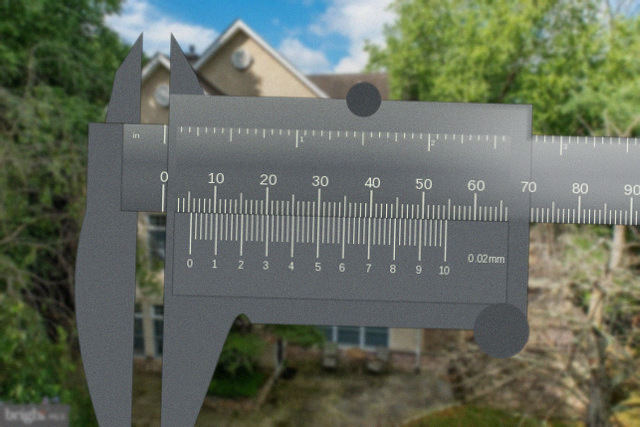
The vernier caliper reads 5.5 mm
